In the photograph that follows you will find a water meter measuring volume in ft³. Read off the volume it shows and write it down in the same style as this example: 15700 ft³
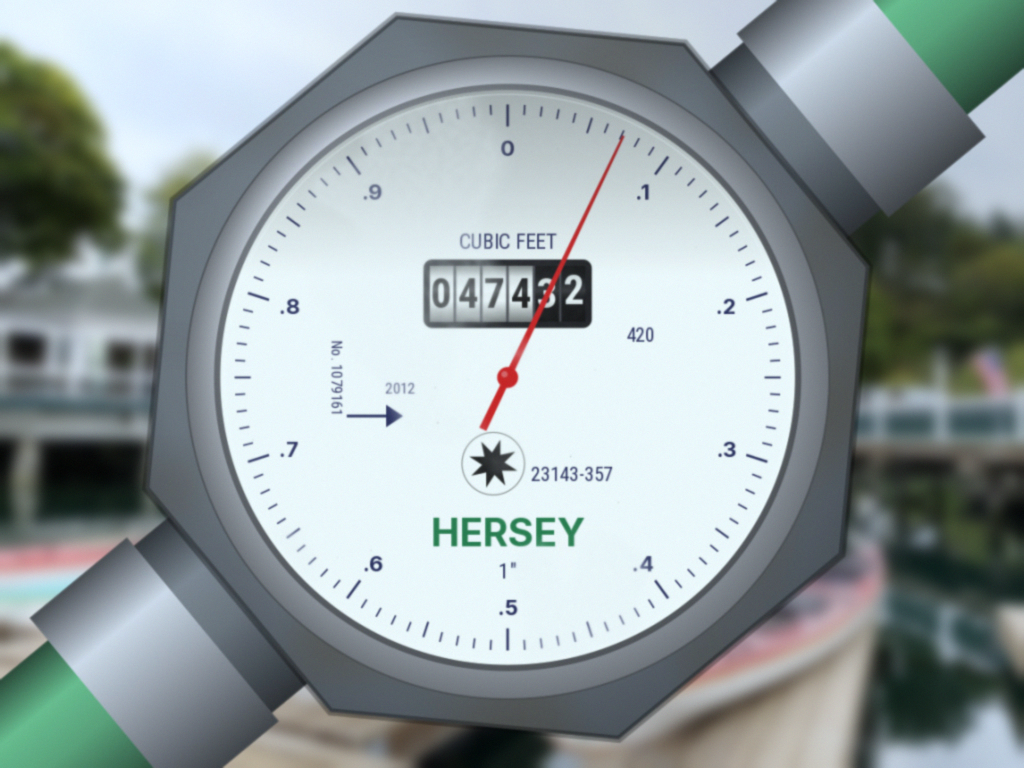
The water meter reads 47432.07 ft³
